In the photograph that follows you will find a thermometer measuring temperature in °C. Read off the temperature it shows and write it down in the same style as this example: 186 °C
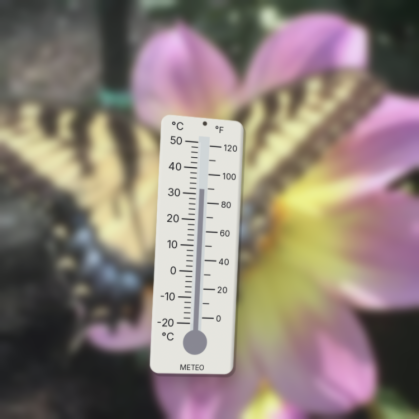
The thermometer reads 32 °C
